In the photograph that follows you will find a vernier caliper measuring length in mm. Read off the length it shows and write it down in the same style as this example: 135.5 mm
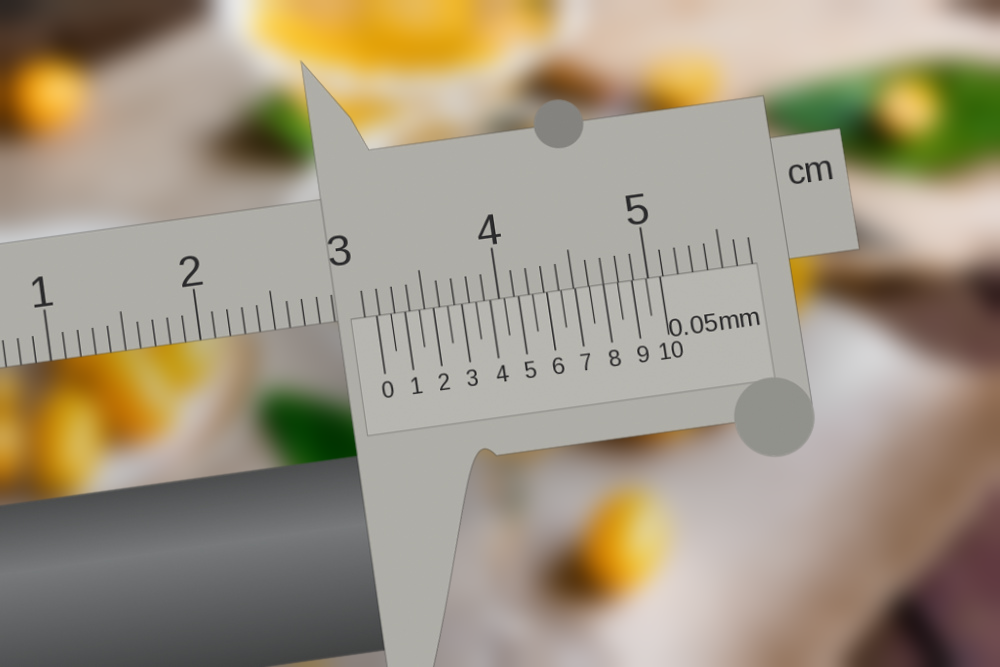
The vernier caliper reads 31.8 mm
